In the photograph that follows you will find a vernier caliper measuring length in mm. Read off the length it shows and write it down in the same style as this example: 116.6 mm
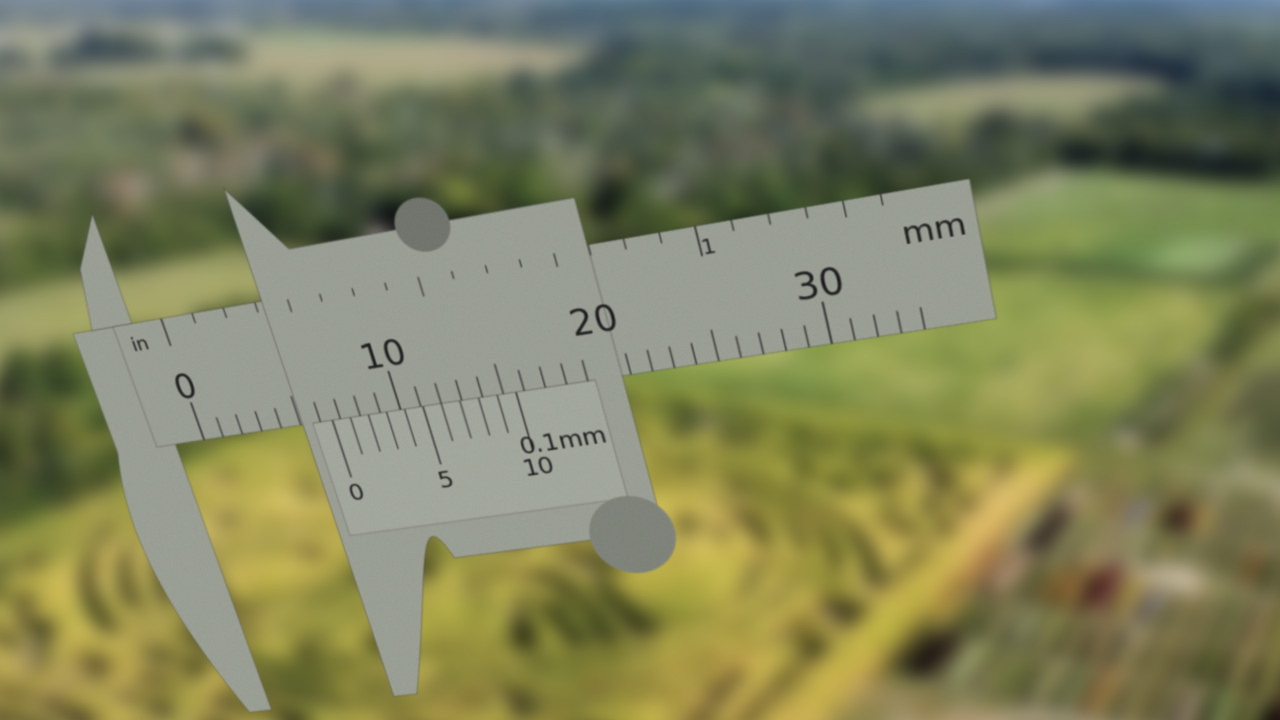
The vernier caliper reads 6.6 mm
